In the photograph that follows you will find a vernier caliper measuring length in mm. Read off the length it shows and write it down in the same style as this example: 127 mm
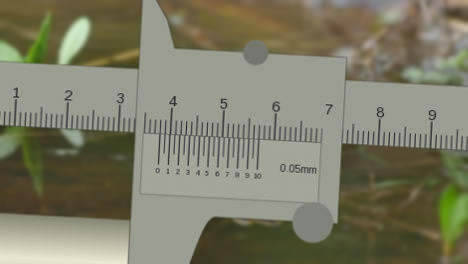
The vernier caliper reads 38.0 mm
